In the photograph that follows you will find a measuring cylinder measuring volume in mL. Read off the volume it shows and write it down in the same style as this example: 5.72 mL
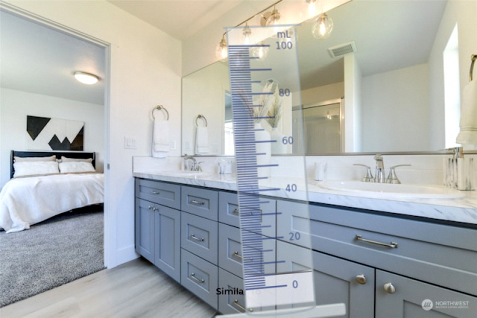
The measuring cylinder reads 5 mL
